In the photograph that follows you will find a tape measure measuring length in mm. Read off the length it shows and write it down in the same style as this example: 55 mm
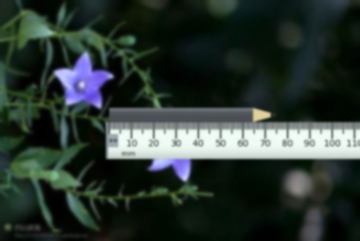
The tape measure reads 75 mm
